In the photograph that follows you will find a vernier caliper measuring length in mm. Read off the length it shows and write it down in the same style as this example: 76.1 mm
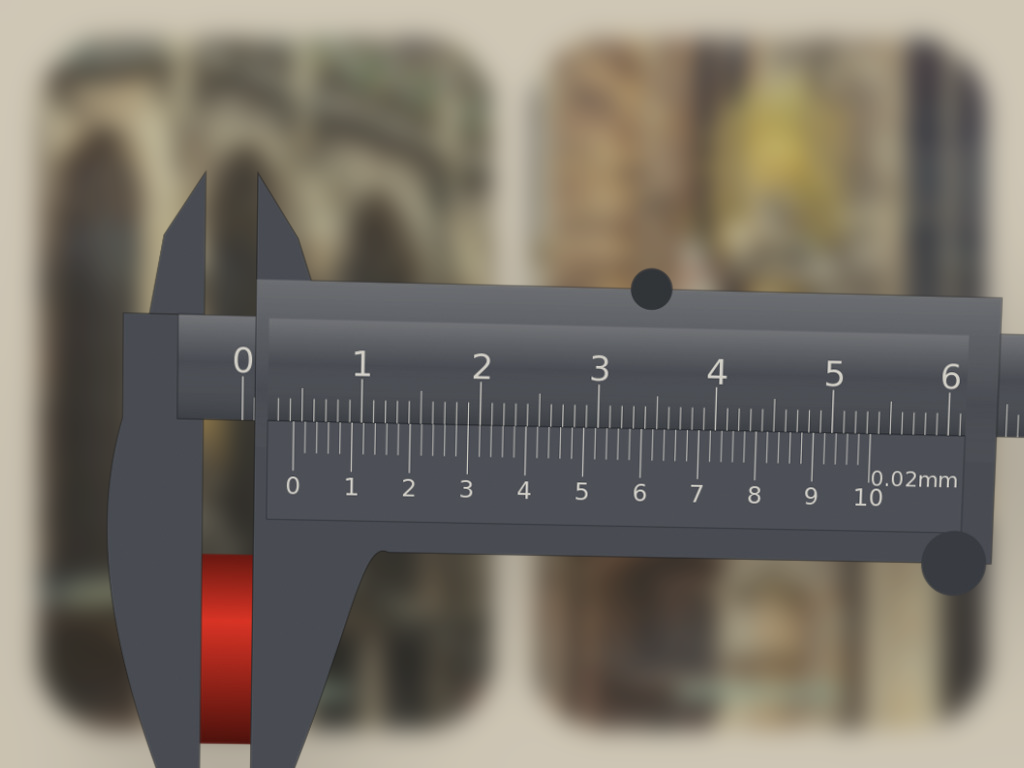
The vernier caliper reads 4.3 mm
